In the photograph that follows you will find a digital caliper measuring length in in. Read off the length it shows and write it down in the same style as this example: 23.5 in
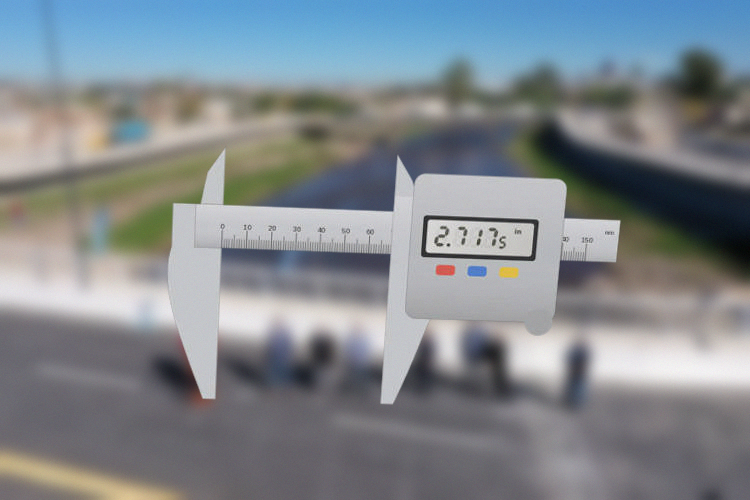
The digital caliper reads 2.7175 in
